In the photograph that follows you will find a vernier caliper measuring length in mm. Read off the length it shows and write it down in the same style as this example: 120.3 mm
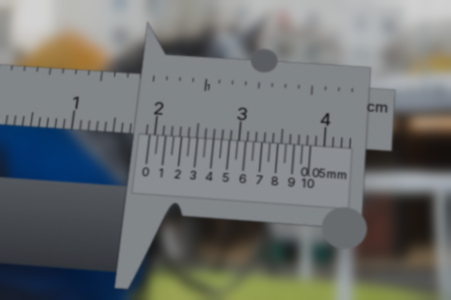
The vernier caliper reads 19.4 mm
